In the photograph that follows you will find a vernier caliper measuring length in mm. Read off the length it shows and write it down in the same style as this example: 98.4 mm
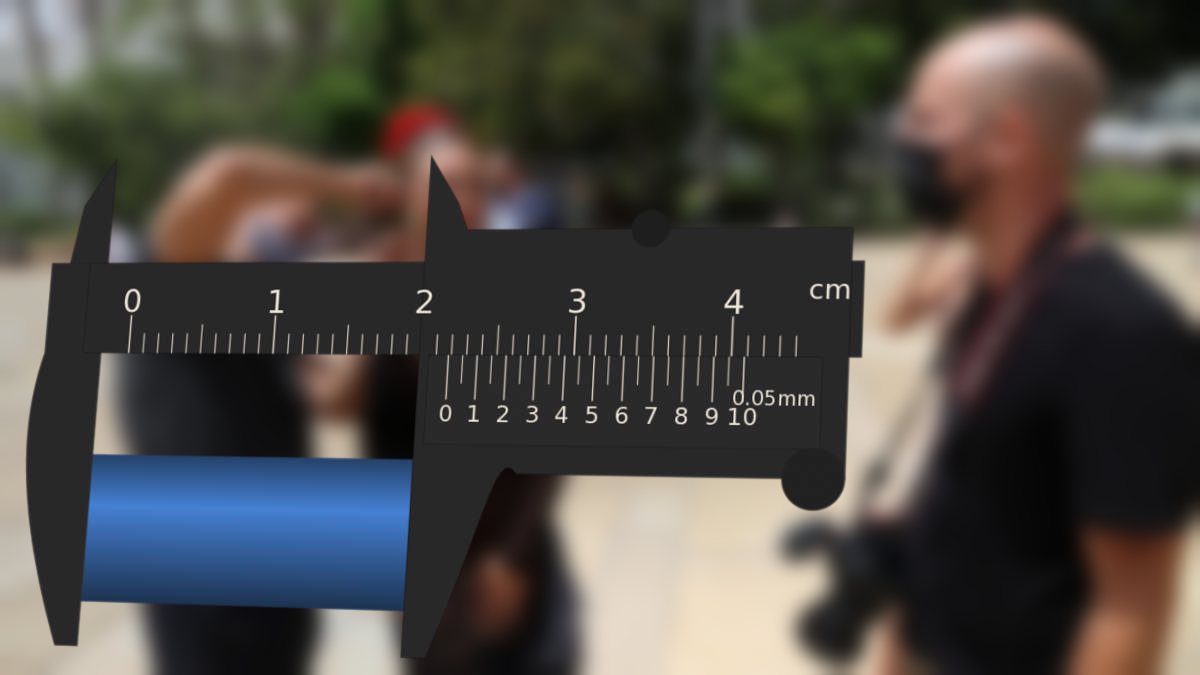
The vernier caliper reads 21.8 mm
